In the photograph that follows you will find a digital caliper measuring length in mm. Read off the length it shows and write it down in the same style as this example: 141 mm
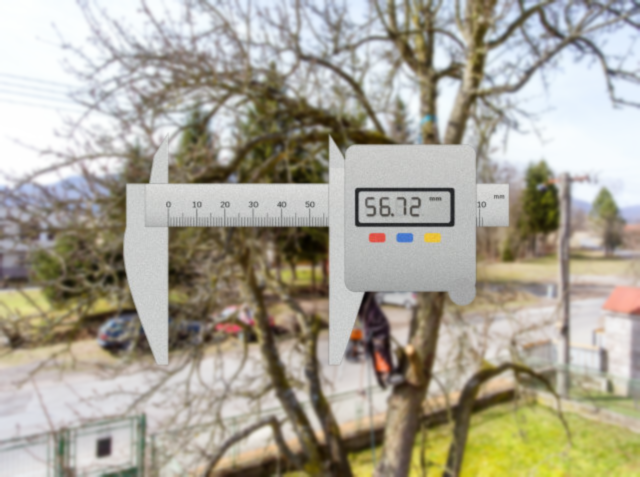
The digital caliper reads 56.72 mm
